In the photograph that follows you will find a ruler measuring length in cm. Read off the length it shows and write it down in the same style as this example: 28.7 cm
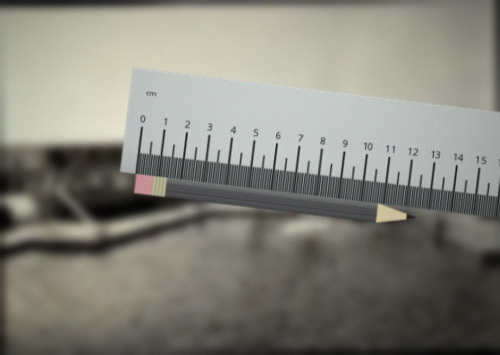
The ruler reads 12.5 cm
